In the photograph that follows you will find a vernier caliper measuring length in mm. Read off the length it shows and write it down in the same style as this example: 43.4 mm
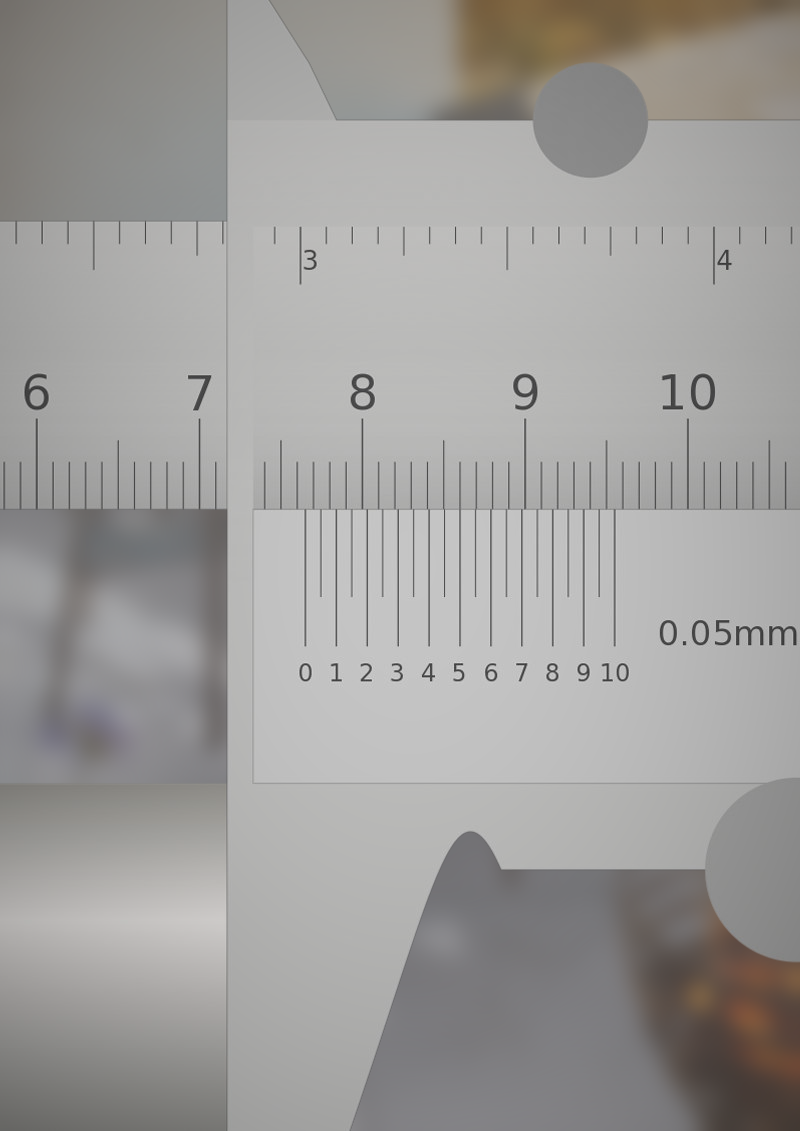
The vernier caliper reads 76.5 mm
